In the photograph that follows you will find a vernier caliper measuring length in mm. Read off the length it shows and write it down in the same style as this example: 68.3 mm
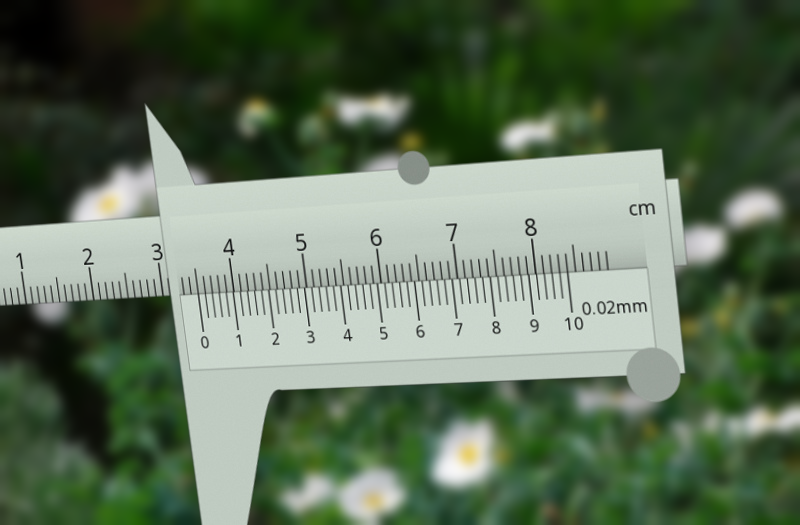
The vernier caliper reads 35.0 mm
